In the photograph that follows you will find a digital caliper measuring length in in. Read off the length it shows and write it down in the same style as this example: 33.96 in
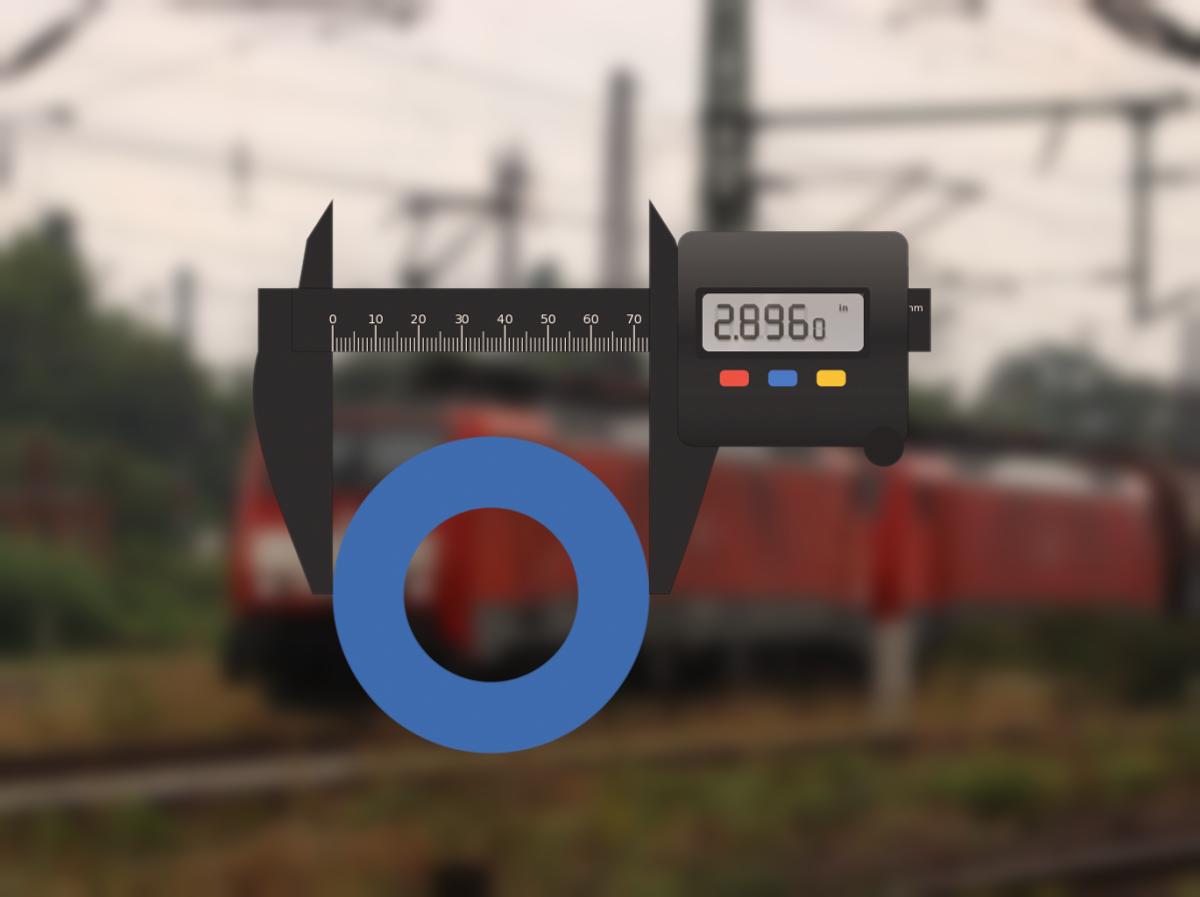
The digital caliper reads 2.8960 in
